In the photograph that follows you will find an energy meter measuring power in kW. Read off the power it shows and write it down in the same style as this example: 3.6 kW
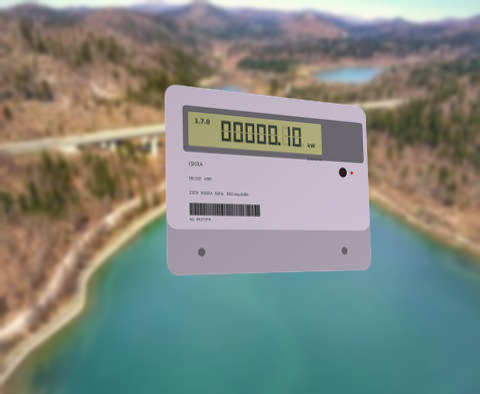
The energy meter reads 0.10 kW
